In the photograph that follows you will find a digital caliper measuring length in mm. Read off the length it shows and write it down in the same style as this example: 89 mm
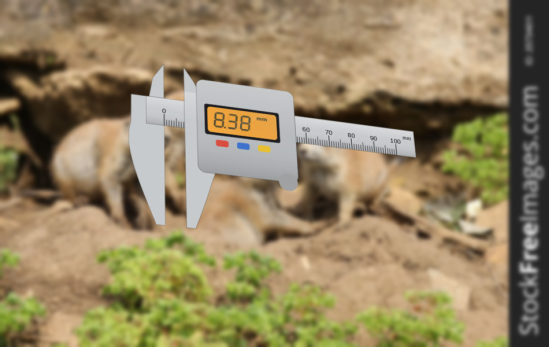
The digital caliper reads 8.38 mm
